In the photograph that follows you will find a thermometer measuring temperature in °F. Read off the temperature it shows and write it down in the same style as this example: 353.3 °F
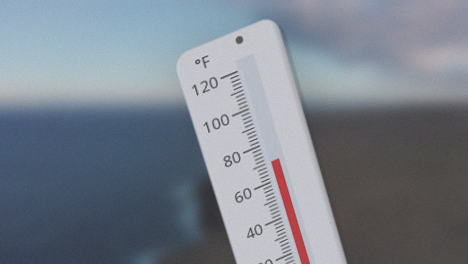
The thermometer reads 70 °F
